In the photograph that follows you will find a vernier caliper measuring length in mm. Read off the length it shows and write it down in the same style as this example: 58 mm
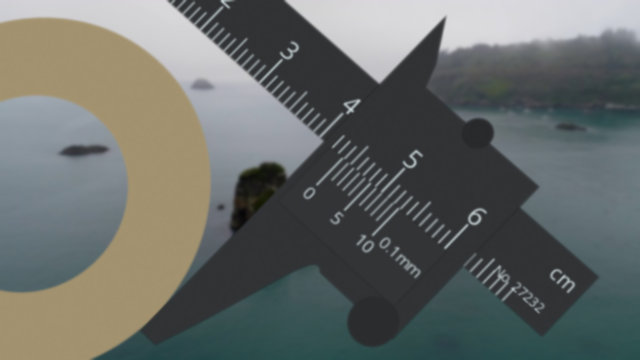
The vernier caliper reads 43.8 mm
